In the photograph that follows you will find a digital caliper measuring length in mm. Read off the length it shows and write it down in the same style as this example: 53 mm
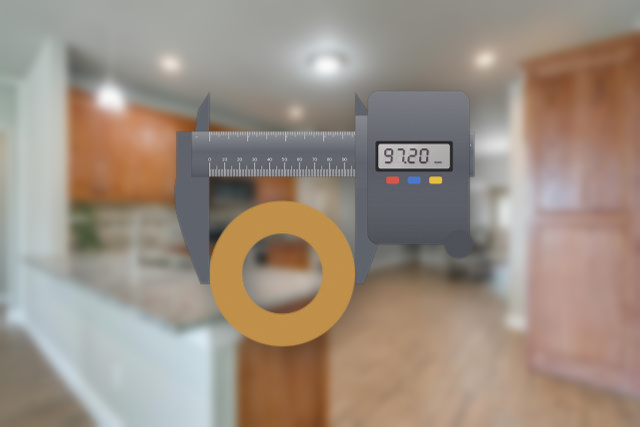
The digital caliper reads 97.20 mm
